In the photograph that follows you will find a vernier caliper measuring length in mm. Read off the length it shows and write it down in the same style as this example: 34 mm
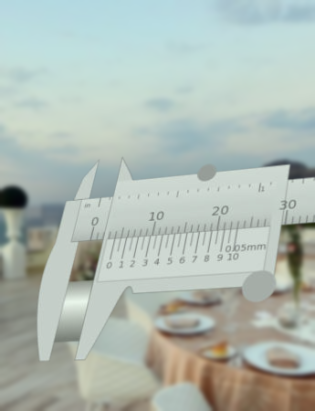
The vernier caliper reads 4.0 mm
